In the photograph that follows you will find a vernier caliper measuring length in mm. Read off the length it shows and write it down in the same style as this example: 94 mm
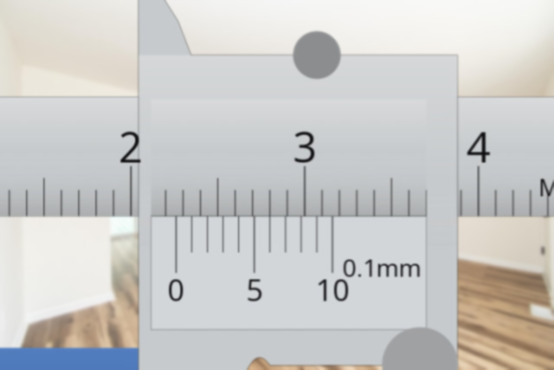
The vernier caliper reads 22.6 mm
